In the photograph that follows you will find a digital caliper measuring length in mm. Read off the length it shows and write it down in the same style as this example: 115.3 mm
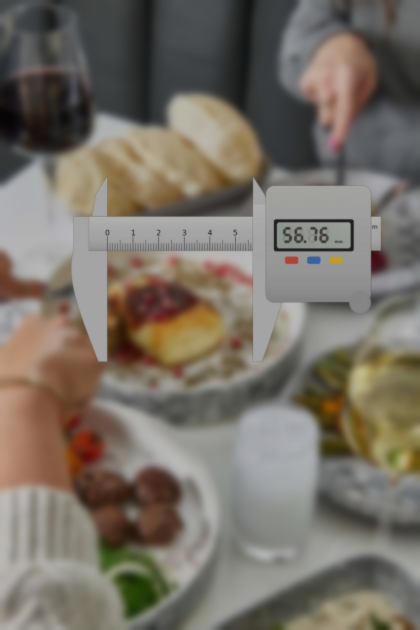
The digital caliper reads 56.76 mm
